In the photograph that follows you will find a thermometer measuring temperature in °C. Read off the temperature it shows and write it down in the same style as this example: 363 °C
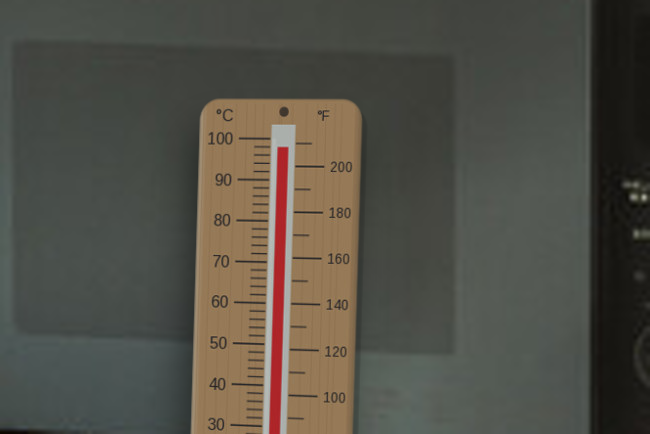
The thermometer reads 98 °C
